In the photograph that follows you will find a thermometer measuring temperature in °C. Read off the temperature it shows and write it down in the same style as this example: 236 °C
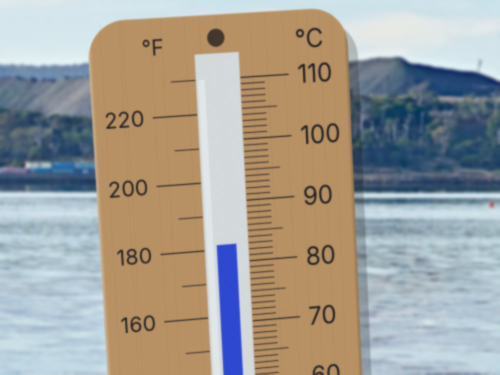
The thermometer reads 83 °C
